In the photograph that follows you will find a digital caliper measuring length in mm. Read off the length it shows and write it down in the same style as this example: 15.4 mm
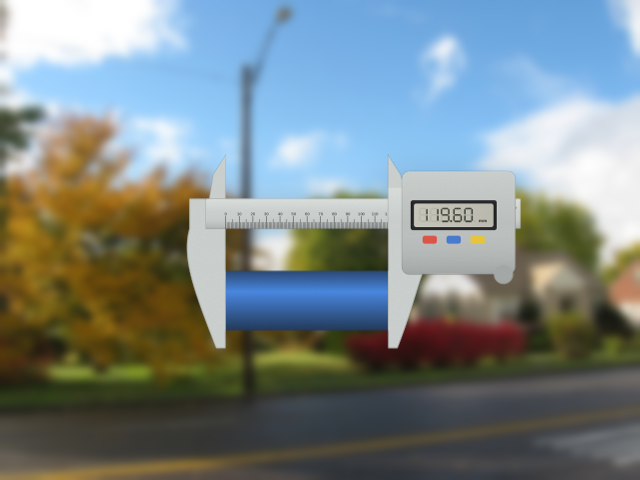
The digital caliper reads 119.60 mm
